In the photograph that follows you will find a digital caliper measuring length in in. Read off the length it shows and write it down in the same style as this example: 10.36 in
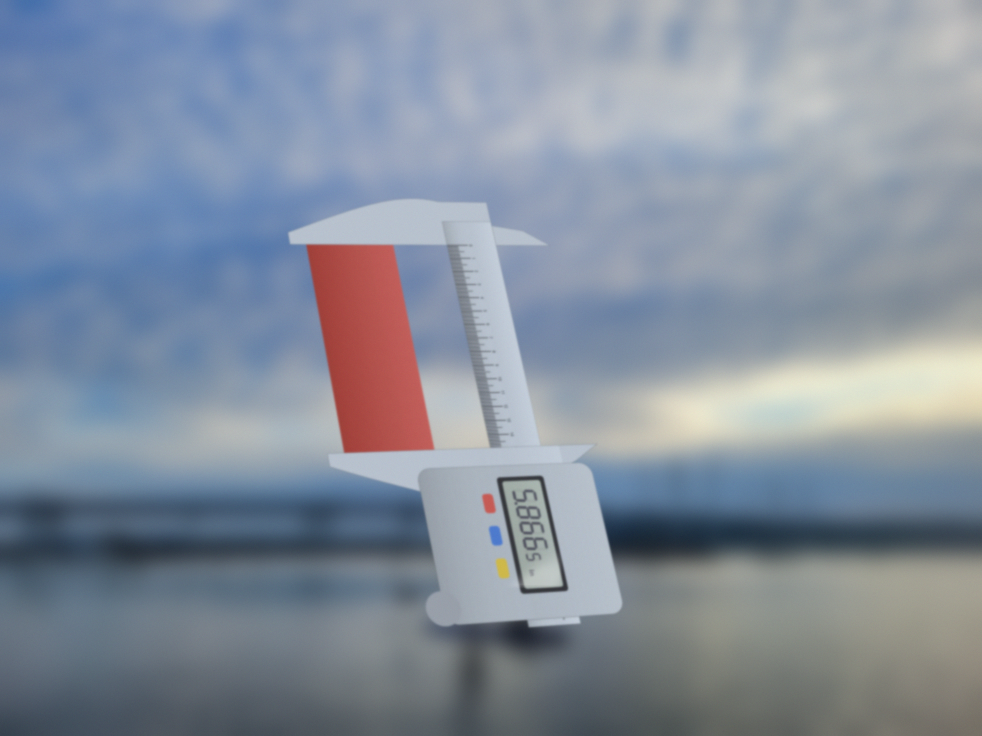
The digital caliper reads 5.8665 in
